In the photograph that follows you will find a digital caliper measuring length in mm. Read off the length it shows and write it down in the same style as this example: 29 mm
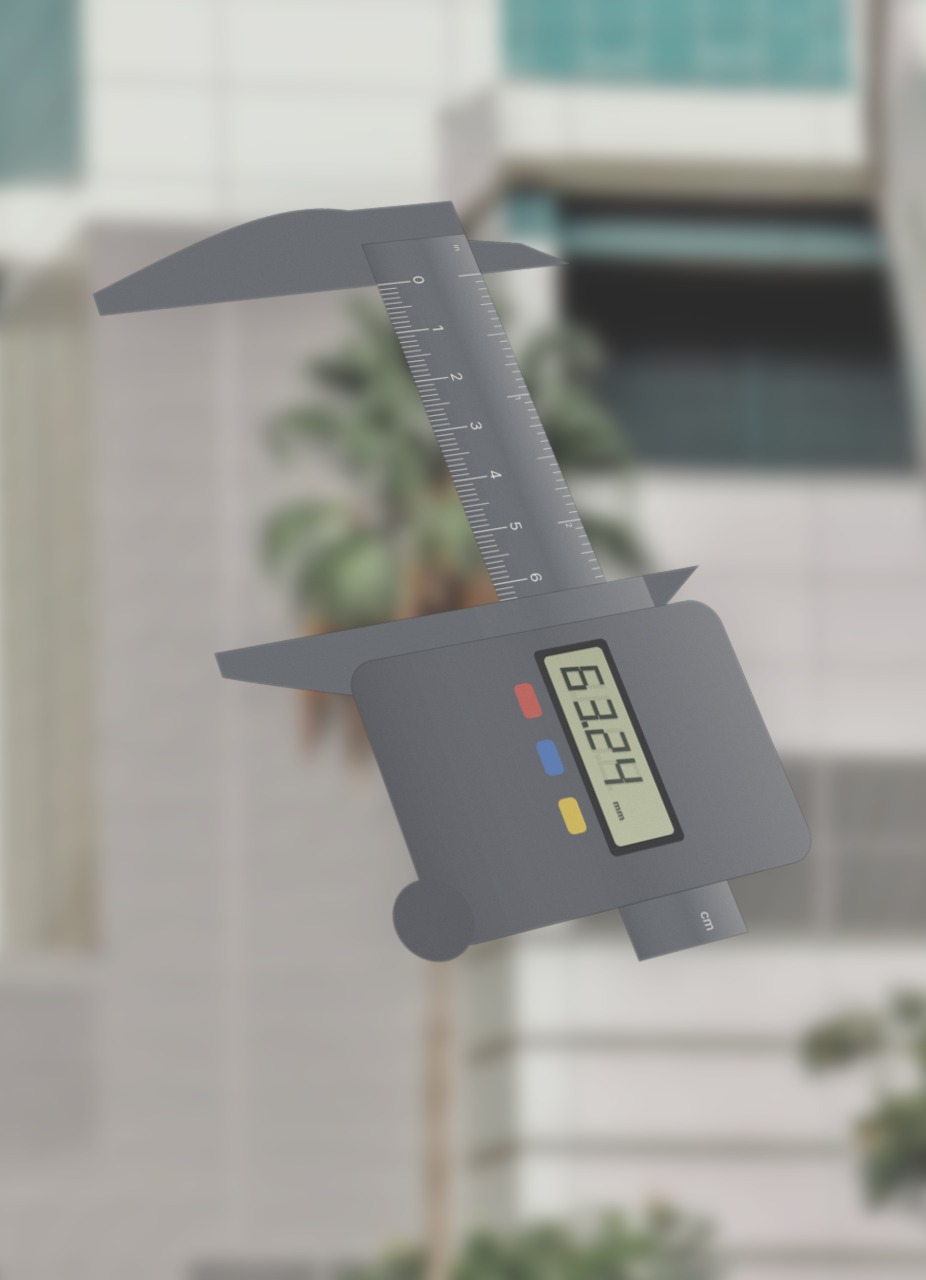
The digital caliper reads 63.24 mm
